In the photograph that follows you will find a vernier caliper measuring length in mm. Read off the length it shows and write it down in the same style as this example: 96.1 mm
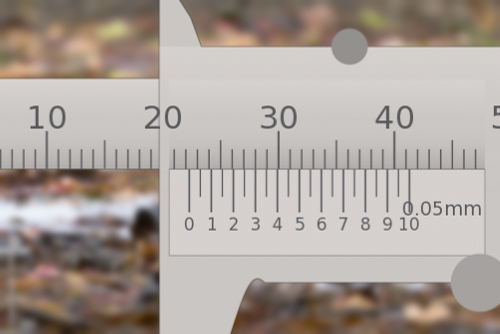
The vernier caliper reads 22.3 mm
